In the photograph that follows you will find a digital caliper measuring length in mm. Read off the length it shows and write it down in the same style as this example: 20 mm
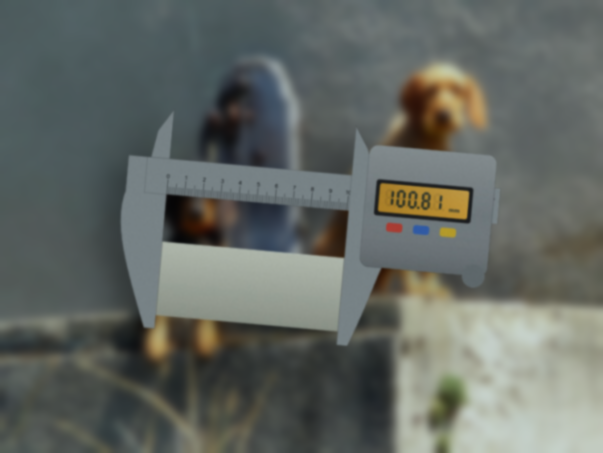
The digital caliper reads 100.81 mm
